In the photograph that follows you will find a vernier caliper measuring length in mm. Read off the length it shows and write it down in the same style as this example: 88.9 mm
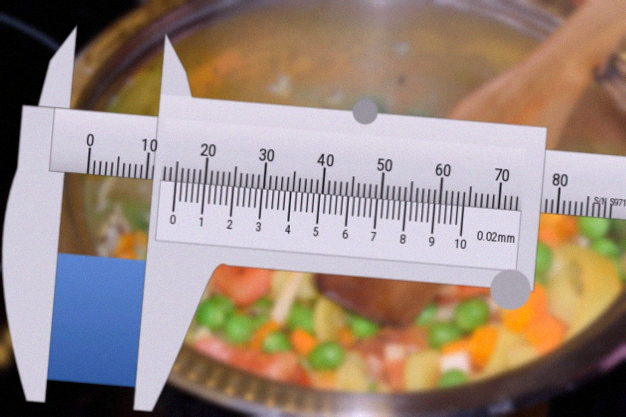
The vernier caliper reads 15.0 mm
